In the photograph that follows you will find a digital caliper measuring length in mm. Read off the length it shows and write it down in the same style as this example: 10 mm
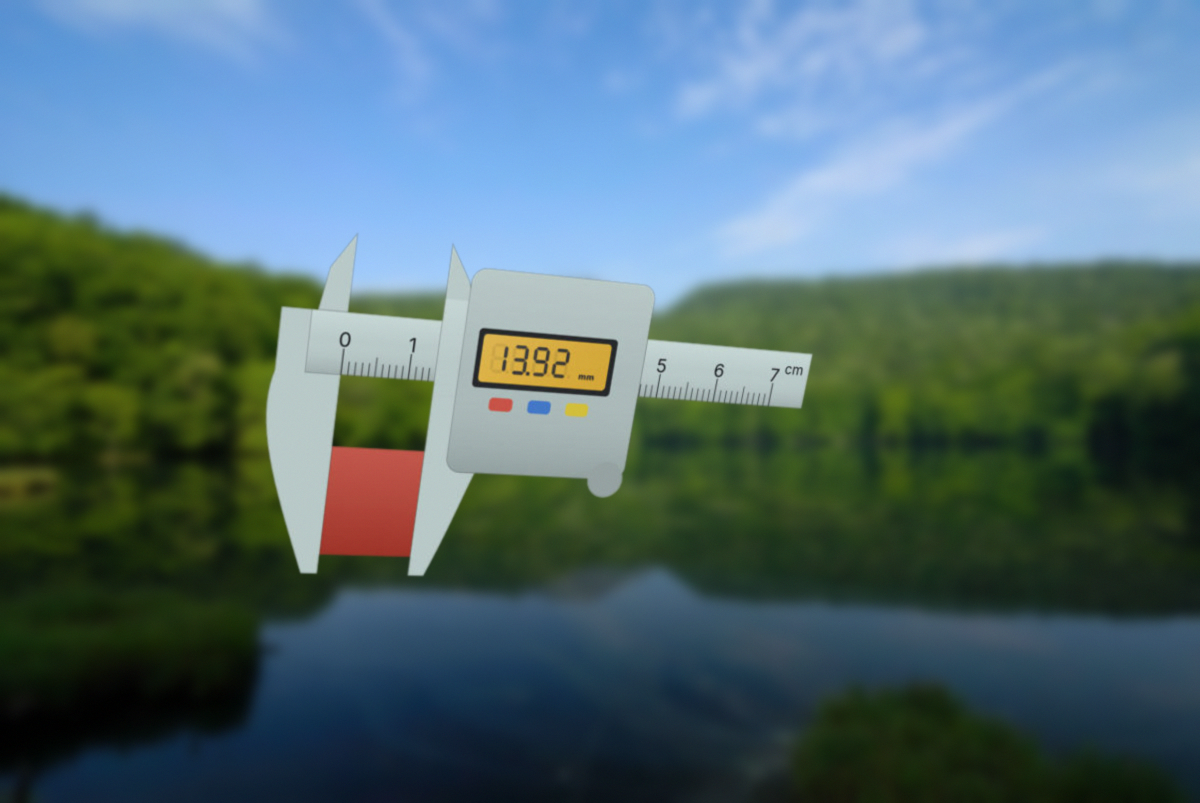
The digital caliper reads 13.92 mm
